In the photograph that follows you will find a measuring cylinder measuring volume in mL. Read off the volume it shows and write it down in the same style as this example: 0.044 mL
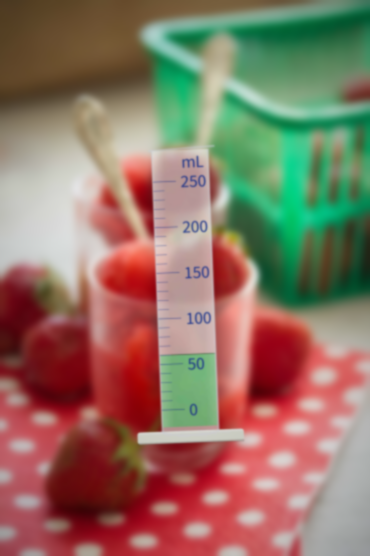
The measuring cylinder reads 60 mL
